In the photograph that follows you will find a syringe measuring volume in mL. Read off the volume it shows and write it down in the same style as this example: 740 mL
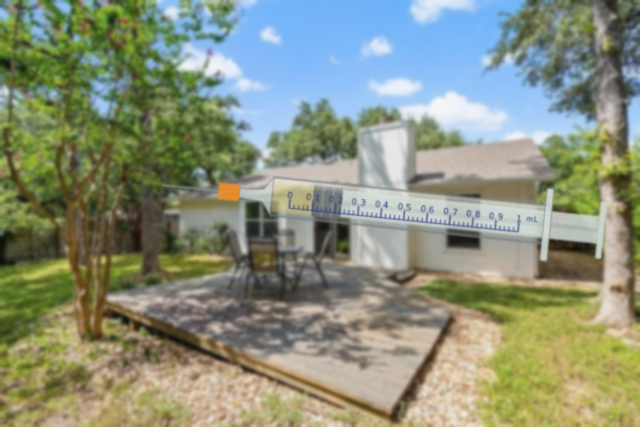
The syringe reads 0.1 mL
